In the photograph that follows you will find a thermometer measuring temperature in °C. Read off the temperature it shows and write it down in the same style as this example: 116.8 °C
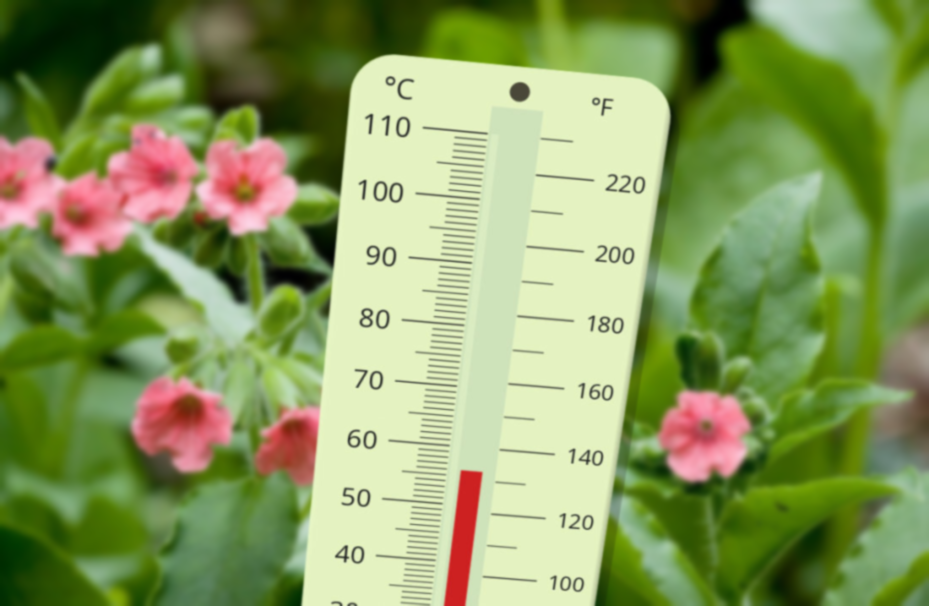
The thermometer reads 56 °C
